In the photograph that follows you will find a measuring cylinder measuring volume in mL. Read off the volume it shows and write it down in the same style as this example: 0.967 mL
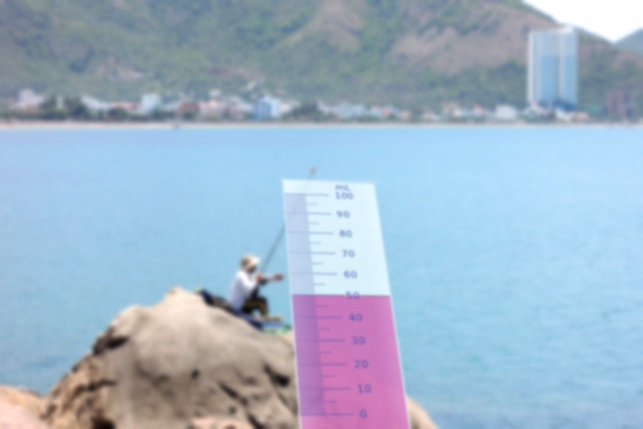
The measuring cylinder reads 50 mL
